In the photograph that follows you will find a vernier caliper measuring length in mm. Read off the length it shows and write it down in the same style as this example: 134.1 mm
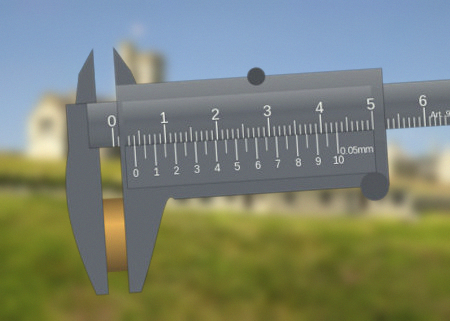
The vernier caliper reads 4.0 mm
